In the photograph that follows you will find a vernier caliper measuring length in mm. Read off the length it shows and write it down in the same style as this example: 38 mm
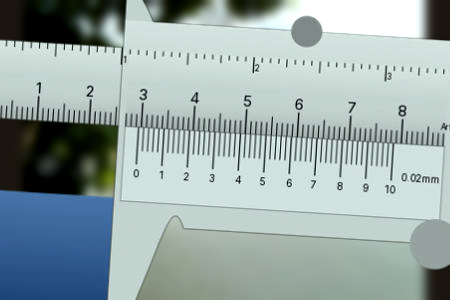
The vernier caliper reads 29.5 mm
